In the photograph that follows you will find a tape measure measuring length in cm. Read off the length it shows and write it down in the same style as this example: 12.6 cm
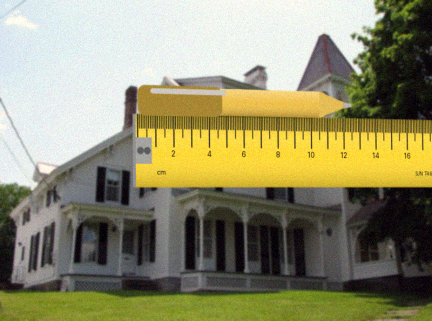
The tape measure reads 12.5 cm
